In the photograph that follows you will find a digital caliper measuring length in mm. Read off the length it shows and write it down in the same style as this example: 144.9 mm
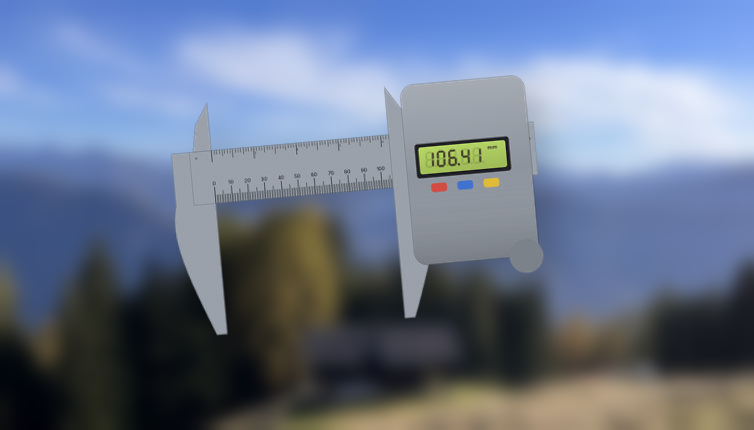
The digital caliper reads 106.41 mm
